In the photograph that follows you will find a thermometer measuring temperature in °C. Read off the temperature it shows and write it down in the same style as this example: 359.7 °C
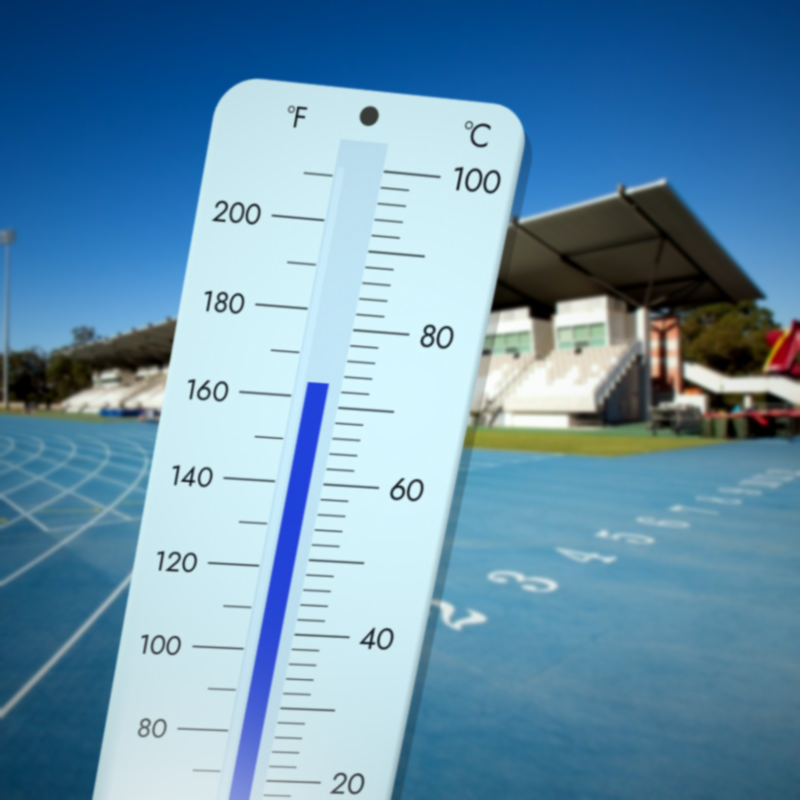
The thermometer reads 73 °C
